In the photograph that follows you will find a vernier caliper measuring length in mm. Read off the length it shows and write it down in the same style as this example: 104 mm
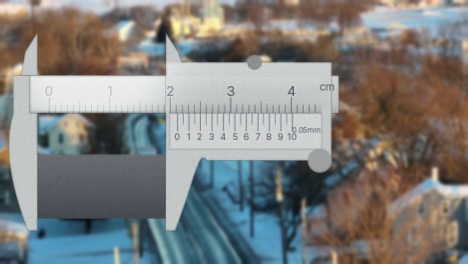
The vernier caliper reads 21.2 mm
